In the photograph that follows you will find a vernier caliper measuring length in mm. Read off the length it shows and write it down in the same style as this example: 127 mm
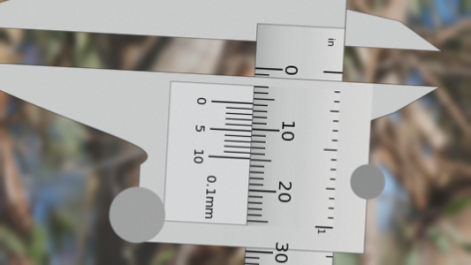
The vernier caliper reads 5.8 mm
